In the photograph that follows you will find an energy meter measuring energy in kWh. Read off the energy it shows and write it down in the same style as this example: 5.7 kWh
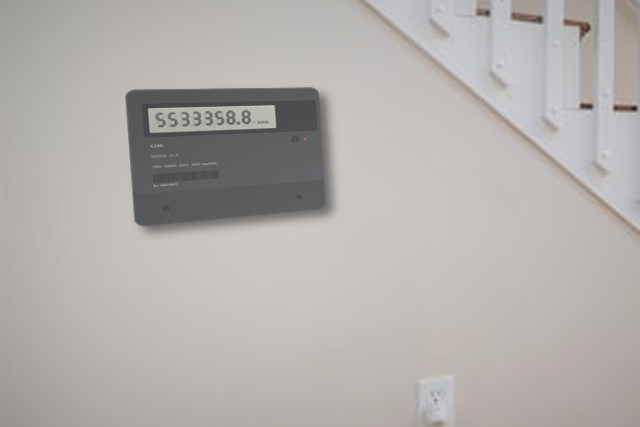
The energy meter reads 5533358.8 kWh
